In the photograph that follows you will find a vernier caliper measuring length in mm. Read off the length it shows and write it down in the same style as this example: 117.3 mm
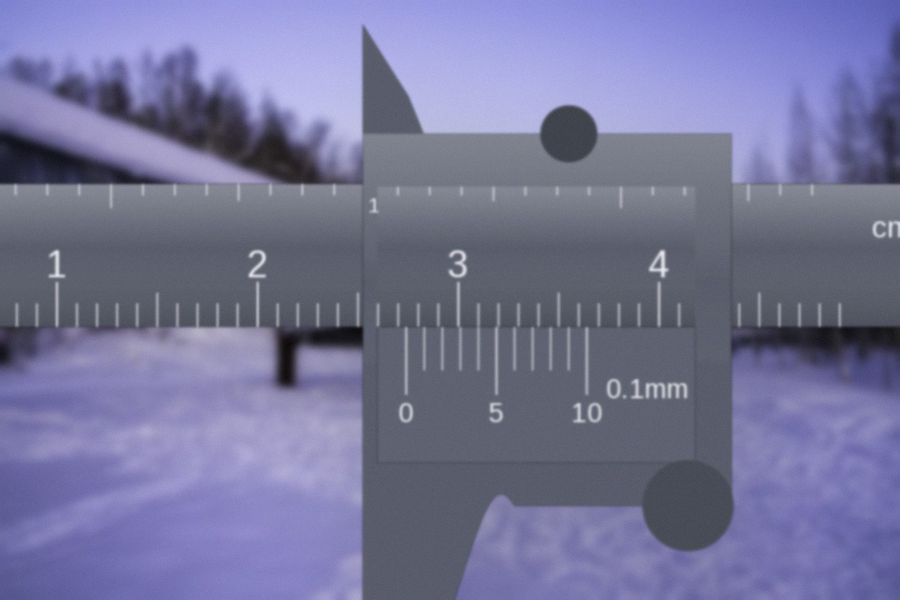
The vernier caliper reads 27.4 mm
